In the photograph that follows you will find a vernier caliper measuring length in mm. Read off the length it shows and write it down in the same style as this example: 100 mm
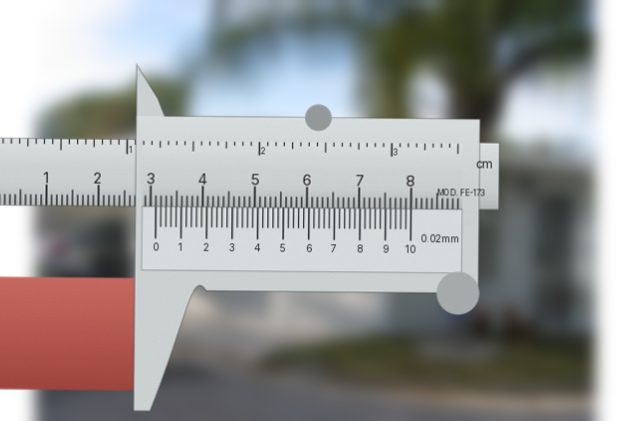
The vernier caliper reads 31.0 mm
